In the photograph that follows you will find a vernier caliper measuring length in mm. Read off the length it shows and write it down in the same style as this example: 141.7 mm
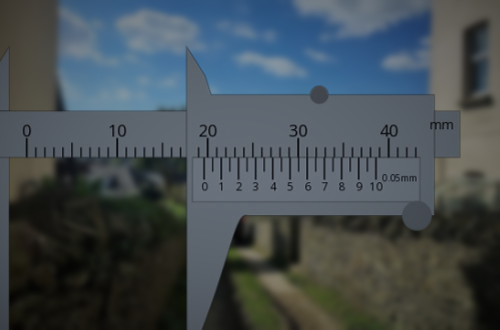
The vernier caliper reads 19.6 mm
